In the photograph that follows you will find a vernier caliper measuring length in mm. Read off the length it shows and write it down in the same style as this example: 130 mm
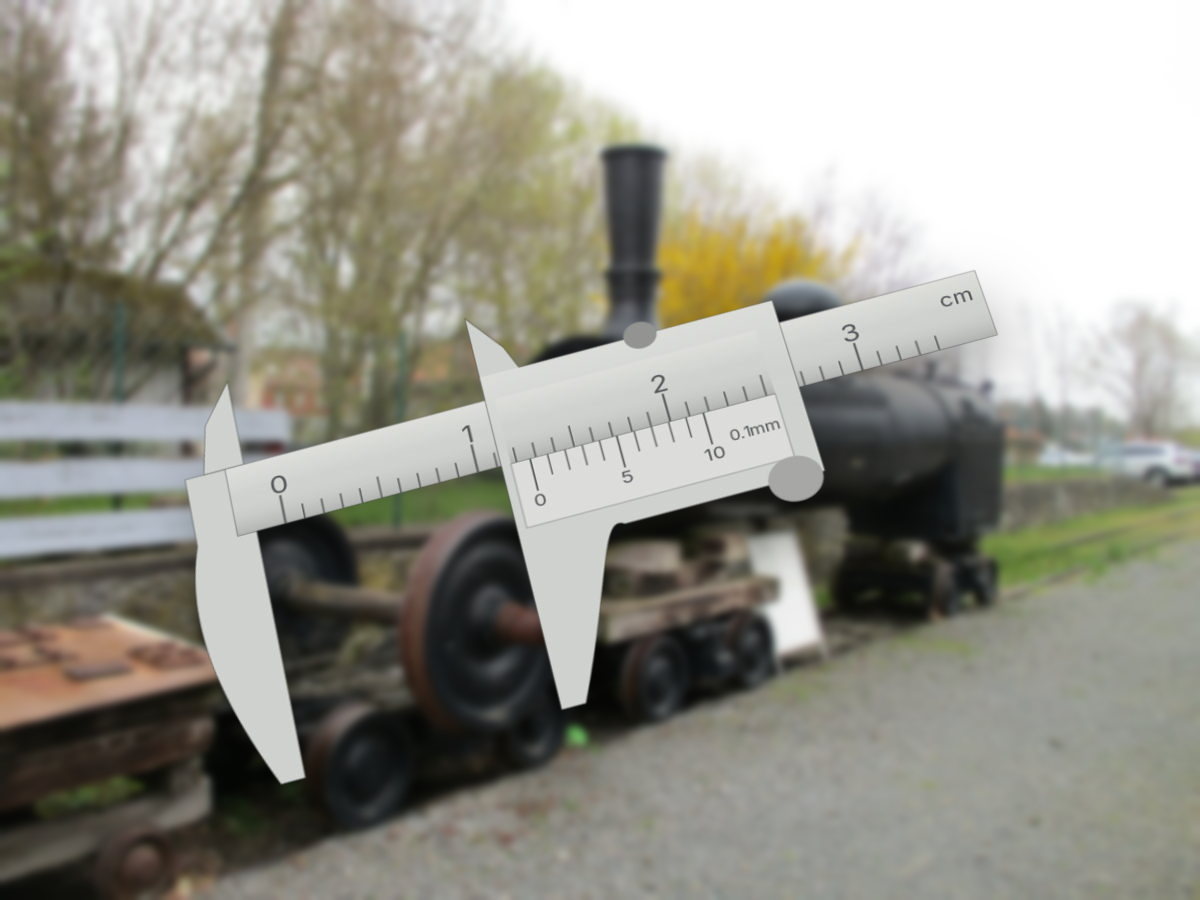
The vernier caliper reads 12.7 mm
